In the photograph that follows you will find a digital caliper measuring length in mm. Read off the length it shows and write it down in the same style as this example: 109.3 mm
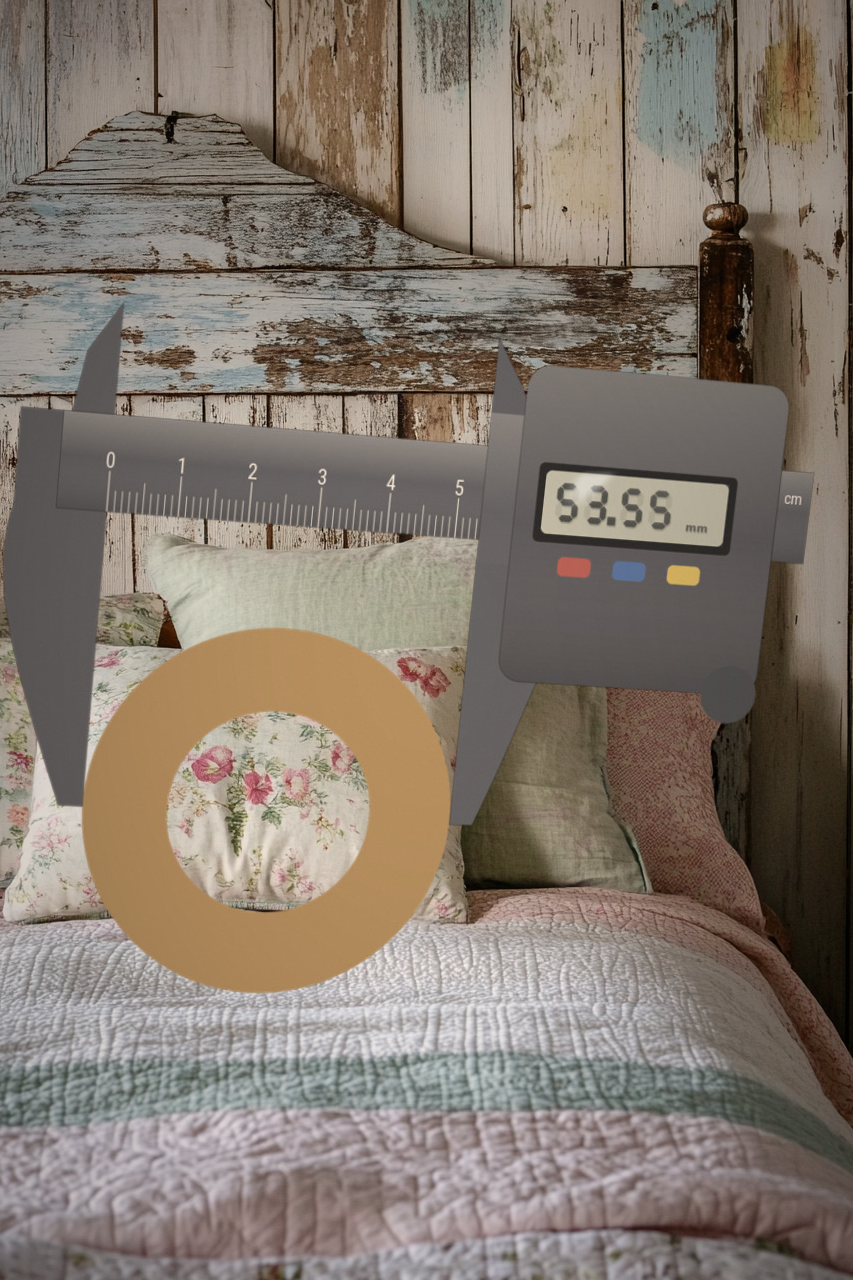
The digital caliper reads 53.55 mm
